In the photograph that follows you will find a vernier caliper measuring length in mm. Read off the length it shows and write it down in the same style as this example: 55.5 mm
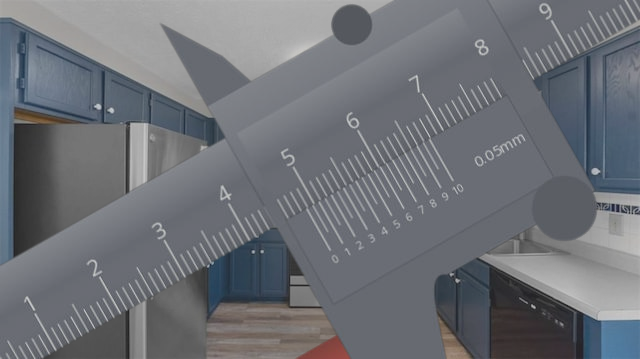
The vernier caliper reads 48.8 mm
